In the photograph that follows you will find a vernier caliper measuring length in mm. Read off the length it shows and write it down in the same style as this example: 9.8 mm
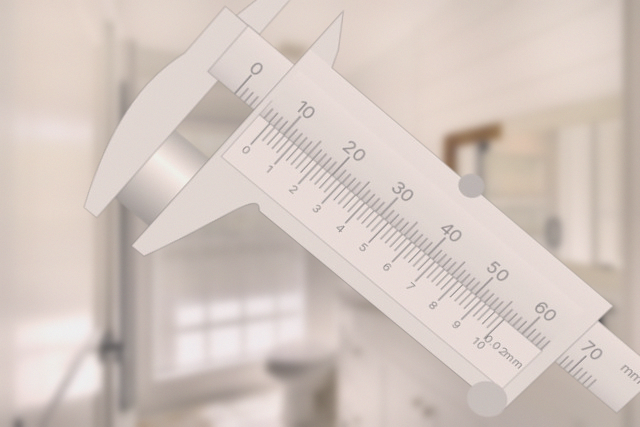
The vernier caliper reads 7.2 mm
